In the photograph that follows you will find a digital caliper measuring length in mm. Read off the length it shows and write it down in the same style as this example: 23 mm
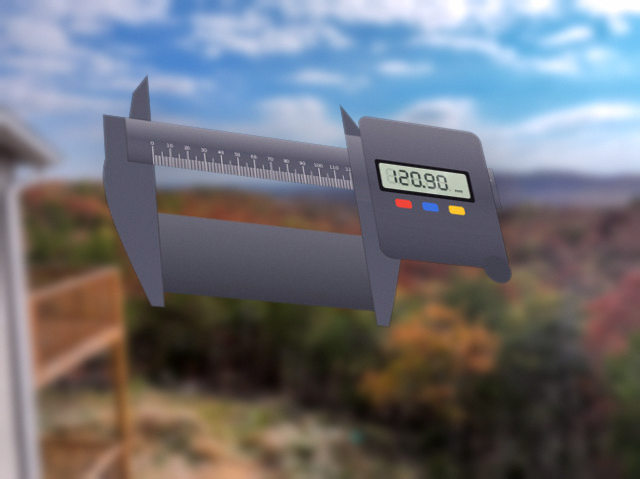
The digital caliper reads 120.90 mm
